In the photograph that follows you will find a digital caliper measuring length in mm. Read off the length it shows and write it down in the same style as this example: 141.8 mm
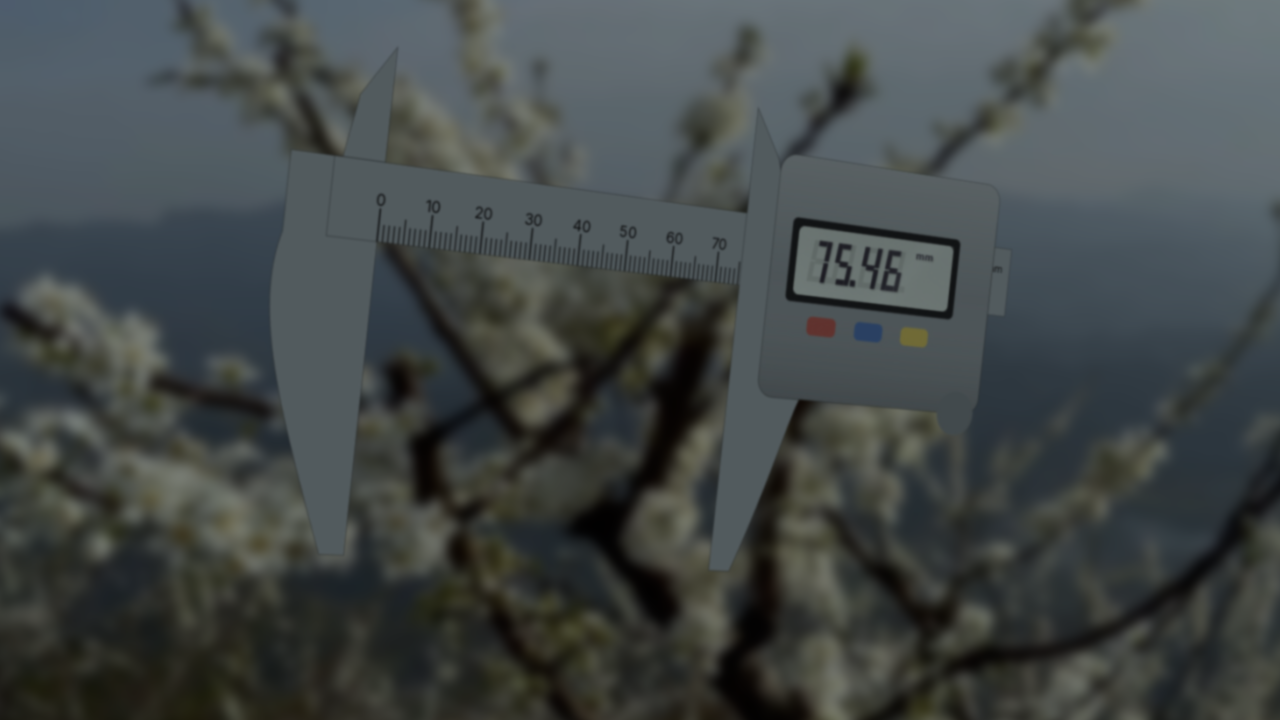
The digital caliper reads 75.46 mm
